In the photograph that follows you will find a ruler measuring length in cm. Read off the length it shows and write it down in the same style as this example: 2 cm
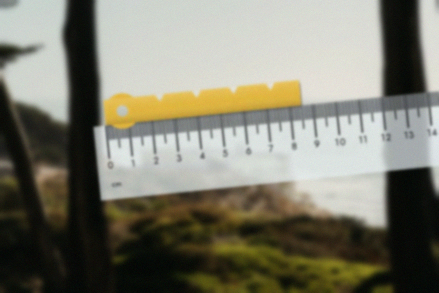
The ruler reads 8.5 cm
